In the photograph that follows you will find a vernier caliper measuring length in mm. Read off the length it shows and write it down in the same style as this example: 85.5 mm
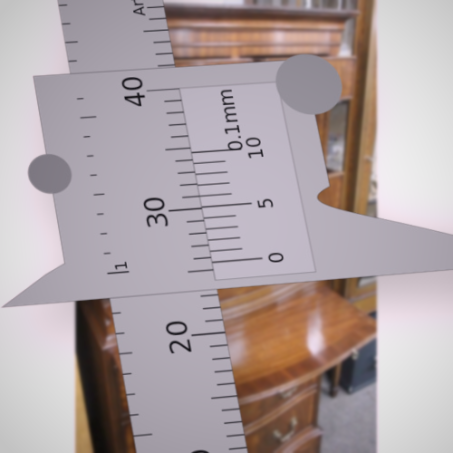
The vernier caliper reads 25.6 mm
